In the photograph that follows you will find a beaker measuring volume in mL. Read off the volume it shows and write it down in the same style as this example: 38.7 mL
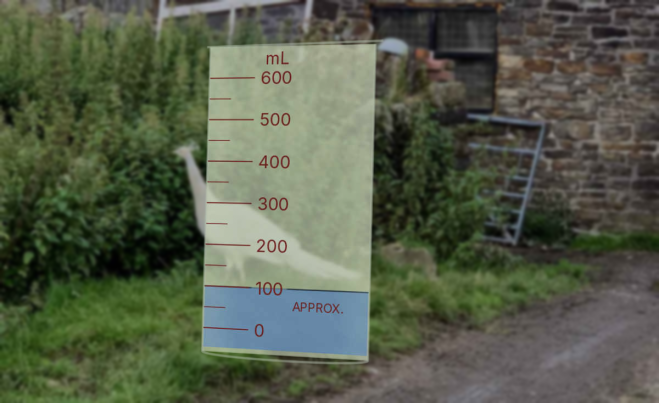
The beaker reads 100 mL
